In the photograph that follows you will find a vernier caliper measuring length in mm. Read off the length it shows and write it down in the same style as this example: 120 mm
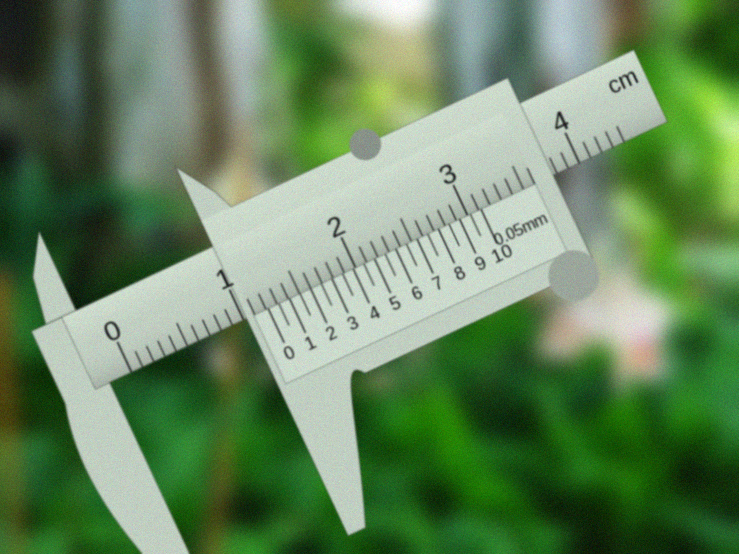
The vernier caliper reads 12.2 mm
